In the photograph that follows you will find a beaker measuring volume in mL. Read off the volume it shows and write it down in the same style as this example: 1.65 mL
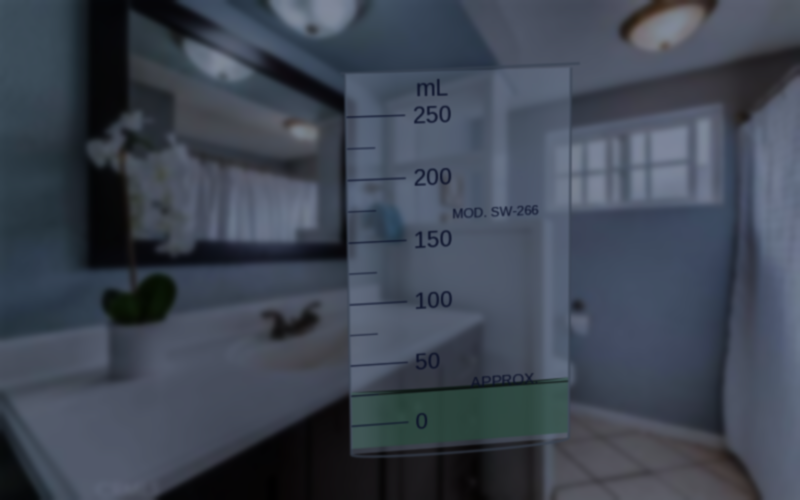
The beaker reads 25 mL
